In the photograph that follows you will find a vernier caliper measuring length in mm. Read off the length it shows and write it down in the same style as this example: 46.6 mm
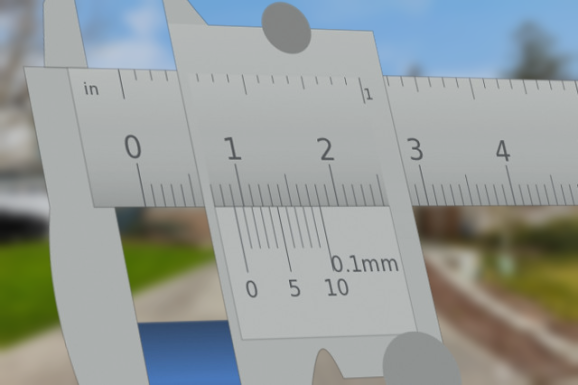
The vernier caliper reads 9.0 mm
